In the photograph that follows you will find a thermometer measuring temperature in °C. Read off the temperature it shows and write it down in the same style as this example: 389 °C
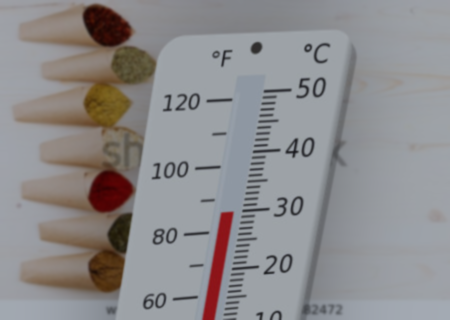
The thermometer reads 30 °C
